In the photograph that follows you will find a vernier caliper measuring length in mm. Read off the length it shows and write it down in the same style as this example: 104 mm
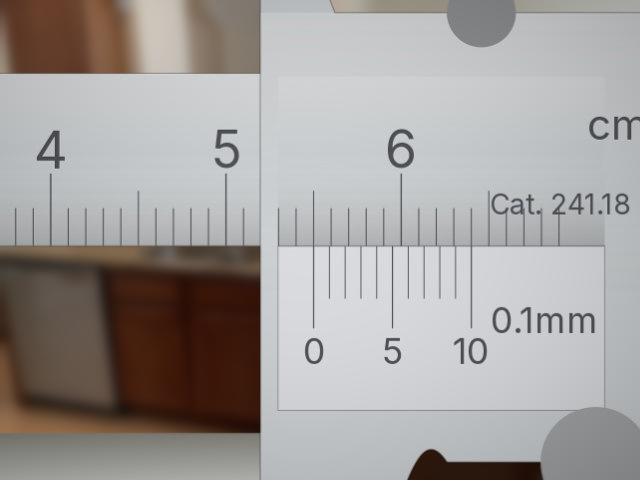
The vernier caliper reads 55.0 mm
